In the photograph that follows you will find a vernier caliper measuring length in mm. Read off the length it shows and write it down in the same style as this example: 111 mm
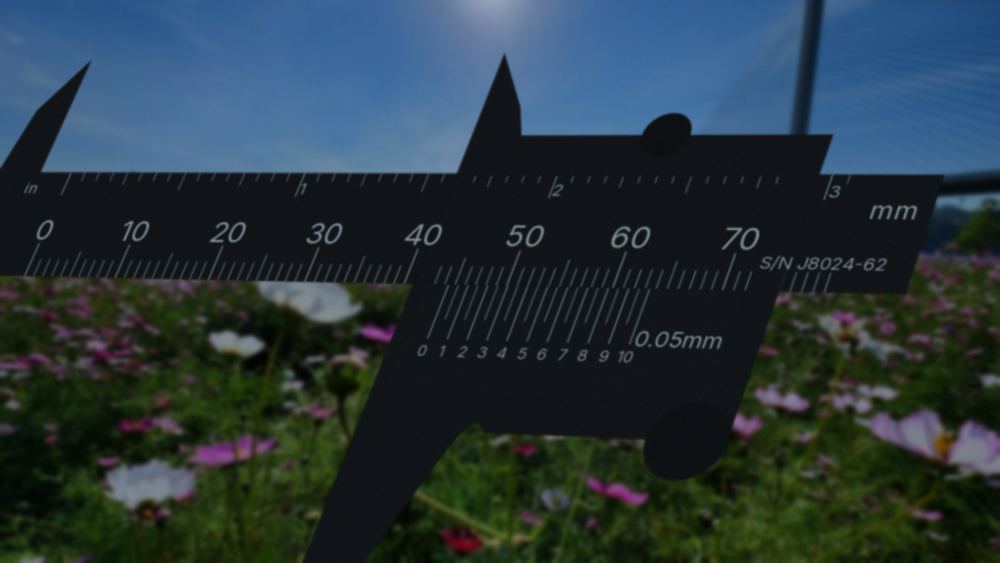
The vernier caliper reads 44.4 mm
